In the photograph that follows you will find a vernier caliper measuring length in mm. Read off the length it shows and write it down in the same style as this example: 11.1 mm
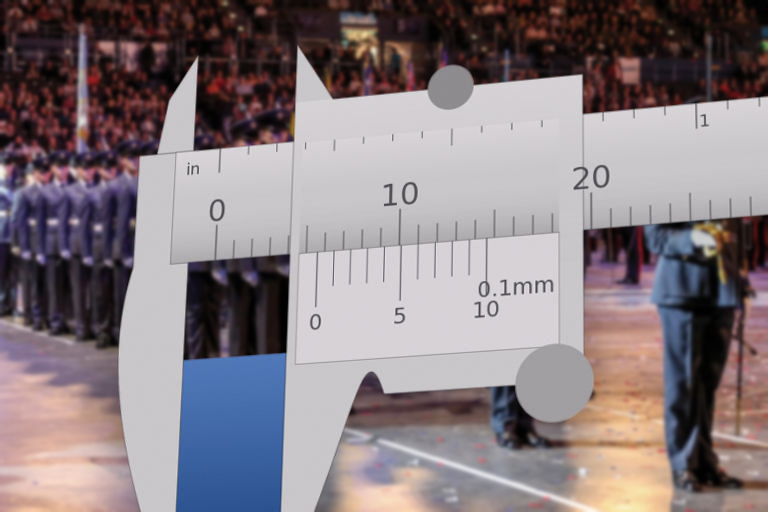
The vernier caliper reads 5.6 mm
